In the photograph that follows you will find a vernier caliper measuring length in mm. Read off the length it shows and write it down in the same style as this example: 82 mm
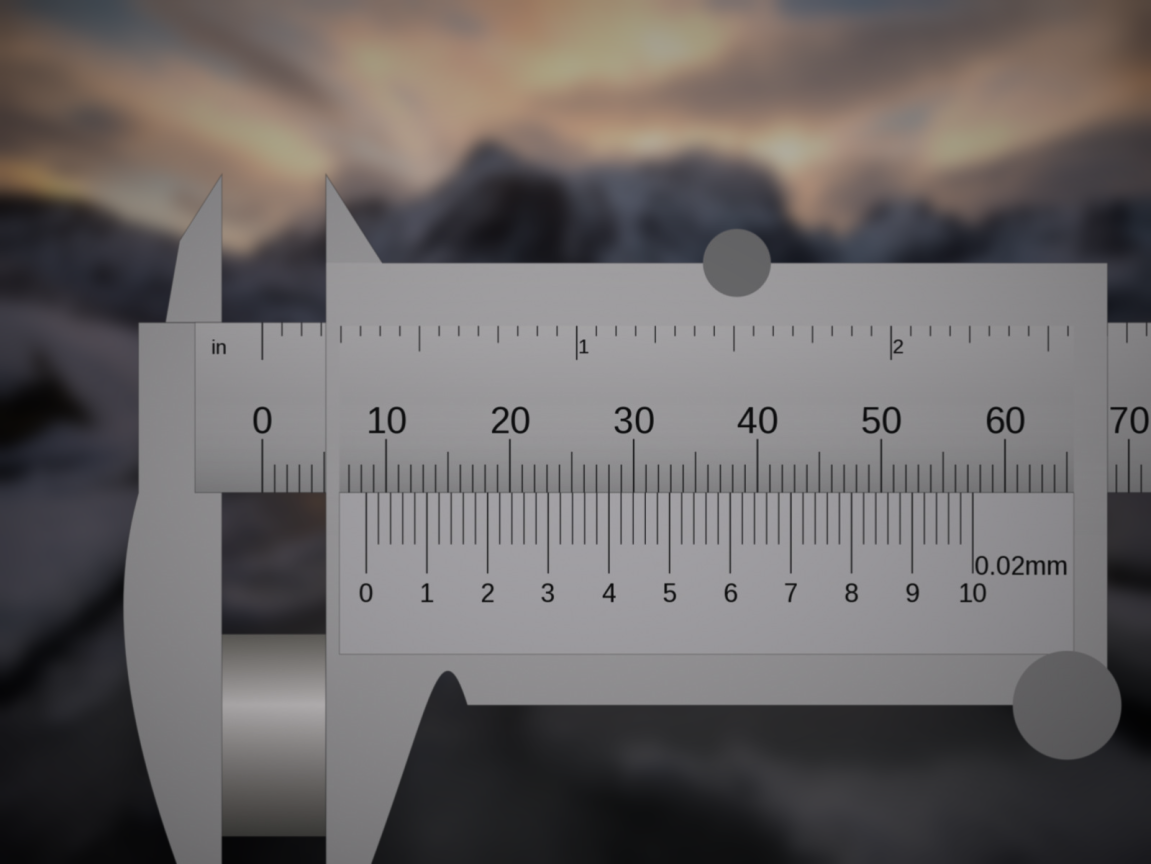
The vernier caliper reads 8.4 mm
